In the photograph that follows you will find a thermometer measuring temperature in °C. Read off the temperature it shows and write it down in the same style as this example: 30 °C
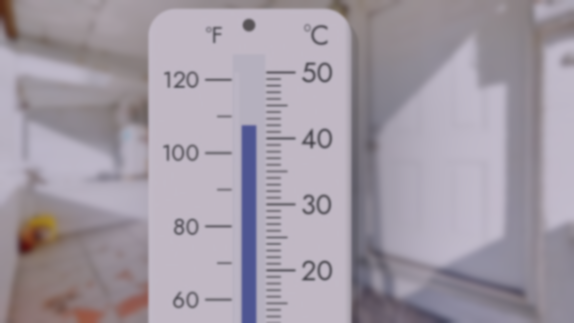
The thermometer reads 42 °C
